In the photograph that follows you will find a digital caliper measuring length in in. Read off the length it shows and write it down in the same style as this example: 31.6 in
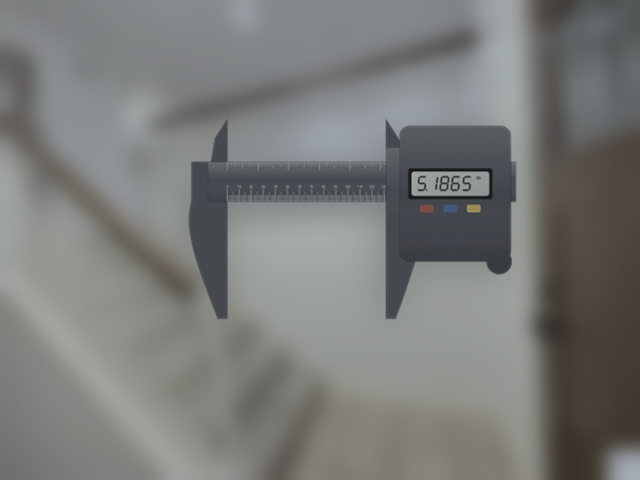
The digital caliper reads 5.1865 in
